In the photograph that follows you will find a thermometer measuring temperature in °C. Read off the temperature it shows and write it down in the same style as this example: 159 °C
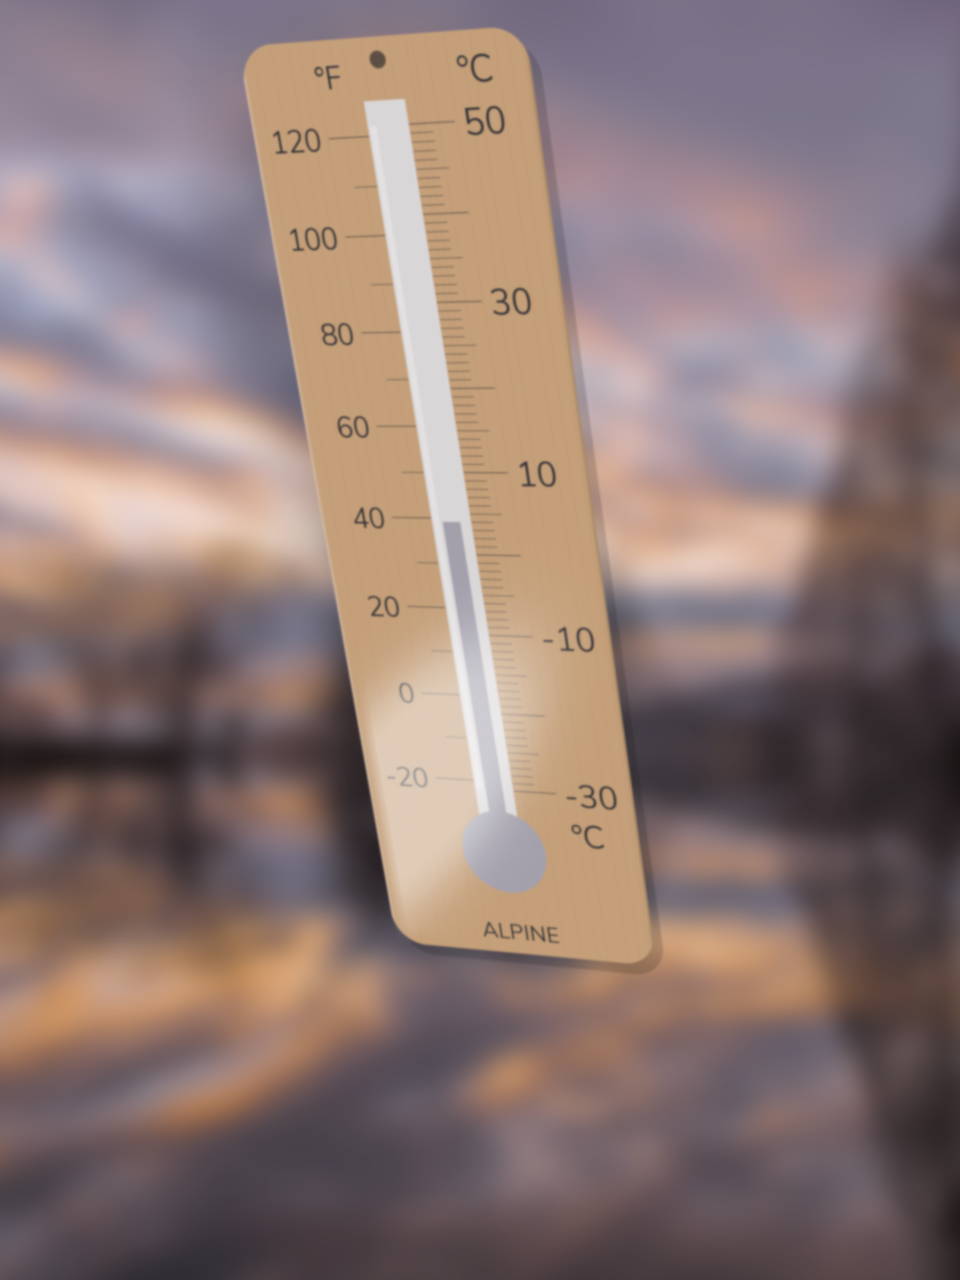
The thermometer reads 4 °C
